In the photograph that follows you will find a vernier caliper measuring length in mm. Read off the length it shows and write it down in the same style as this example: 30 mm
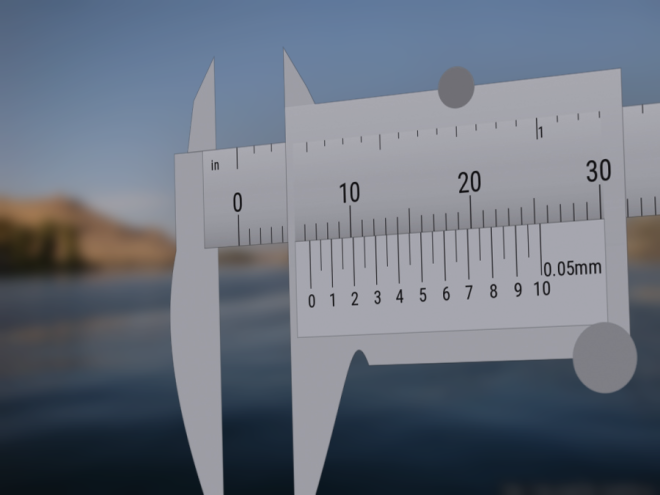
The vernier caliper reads 6.4 mm
